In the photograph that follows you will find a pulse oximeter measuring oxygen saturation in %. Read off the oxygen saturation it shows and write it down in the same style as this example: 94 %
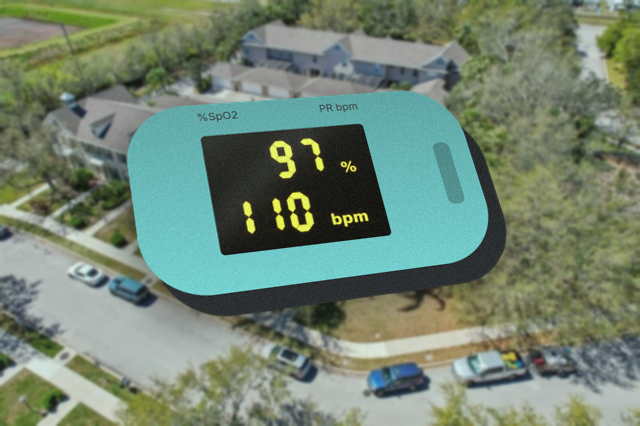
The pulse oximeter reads 97 %
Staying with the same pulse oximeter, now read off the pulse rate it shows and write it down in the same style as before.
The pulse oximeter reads 110 bpm
